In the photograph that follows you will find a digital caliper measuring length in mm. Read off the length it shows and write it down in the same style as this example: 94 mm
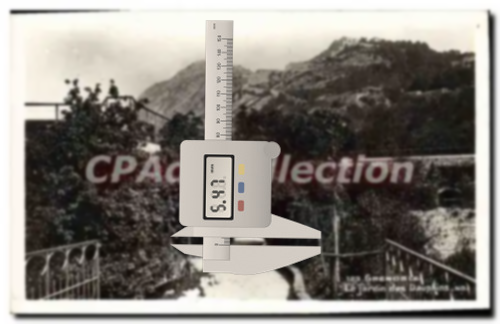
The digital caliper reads 5.47 mm
